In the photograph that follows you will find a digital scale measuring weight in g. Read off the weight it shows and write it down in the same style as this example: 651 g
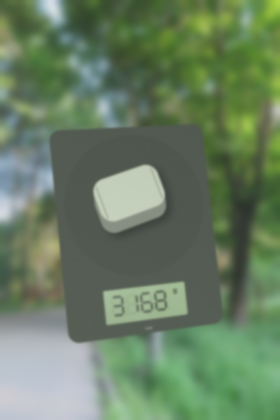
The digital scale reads 3168 g
